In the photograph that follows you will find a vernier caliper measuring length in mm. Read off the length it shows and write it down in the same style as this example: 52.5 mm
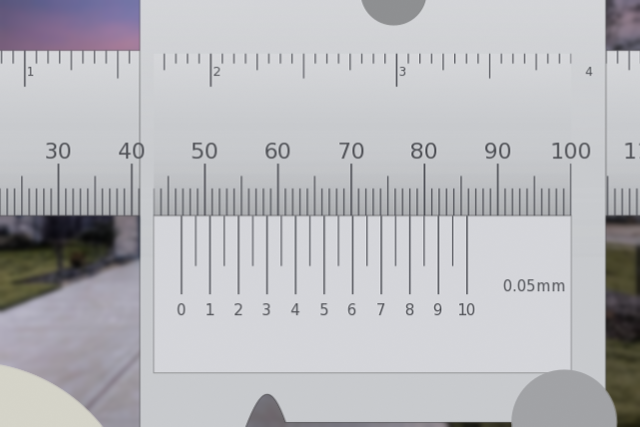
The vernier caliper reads 46.8 mm
